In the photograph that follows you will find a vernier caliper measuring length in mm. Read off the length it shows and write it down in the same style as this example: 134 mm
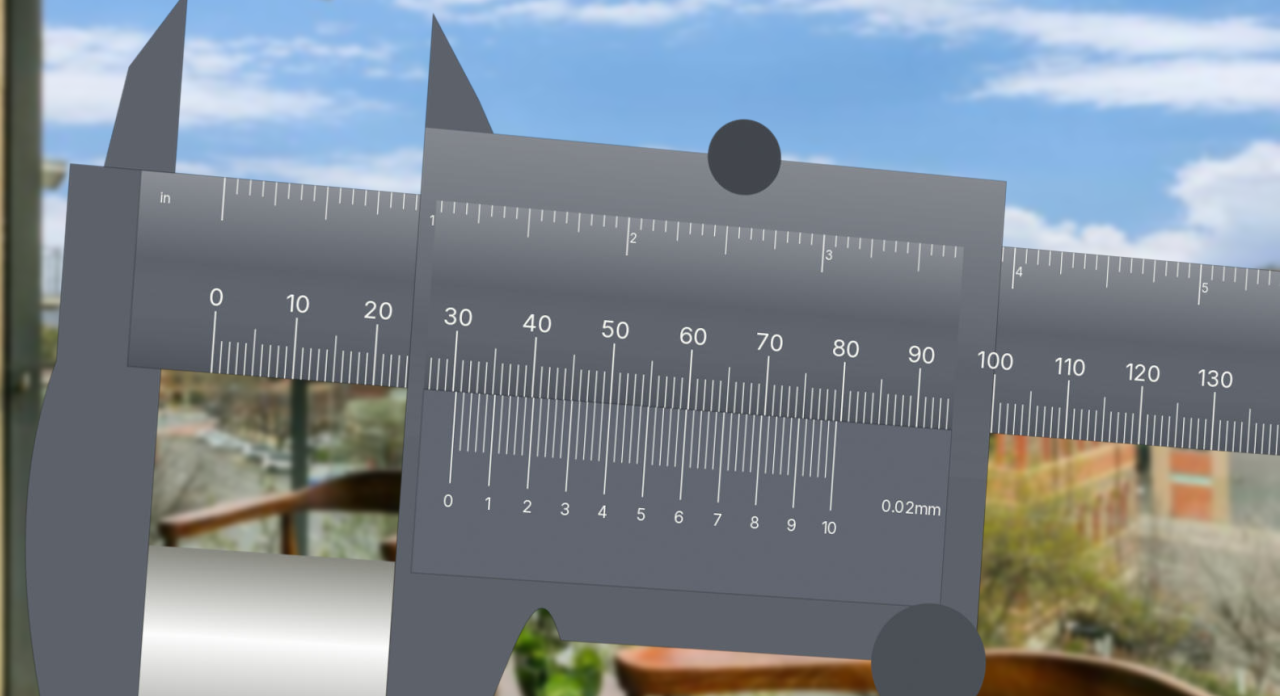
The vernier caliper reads 30.4 mm
